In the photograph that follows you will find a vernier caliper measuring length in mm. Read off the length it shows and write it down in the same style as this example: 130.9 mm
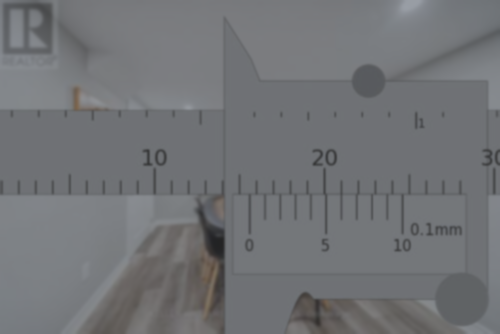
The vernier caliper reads 15.6 mm
